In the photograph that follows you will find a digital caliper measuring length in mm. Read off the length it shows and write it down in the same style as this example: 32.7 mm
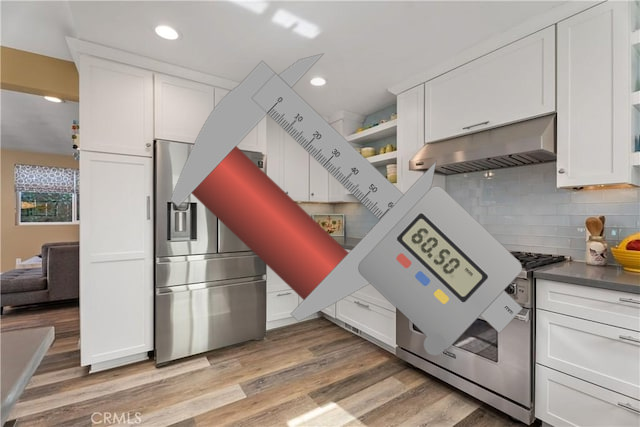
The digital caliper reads 60.50 mm
